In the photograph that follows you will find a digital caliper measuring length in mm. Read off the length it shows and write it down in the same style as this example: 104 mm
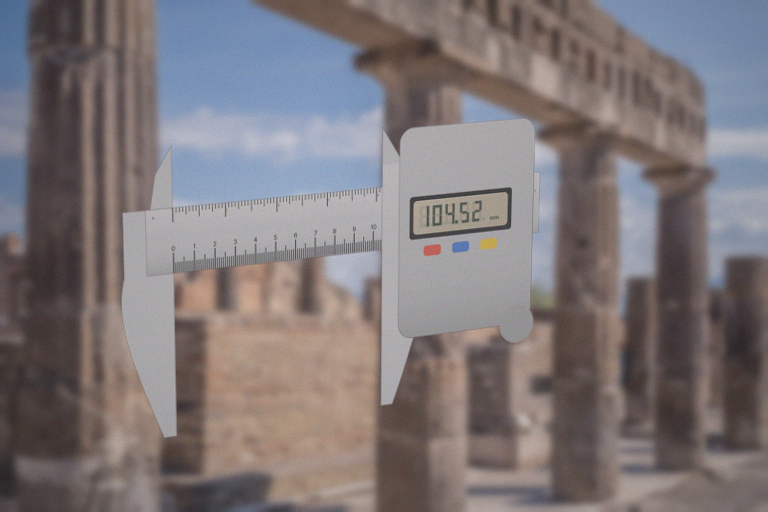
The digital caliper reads 104.52 mm
